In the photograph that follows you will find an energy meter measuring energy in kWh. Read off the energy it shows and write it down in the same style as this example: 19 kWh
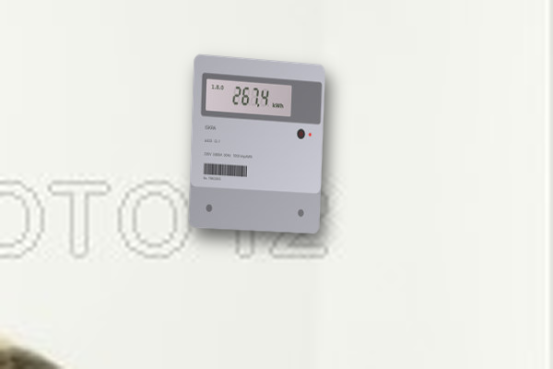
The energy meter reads 267.4 kWh
